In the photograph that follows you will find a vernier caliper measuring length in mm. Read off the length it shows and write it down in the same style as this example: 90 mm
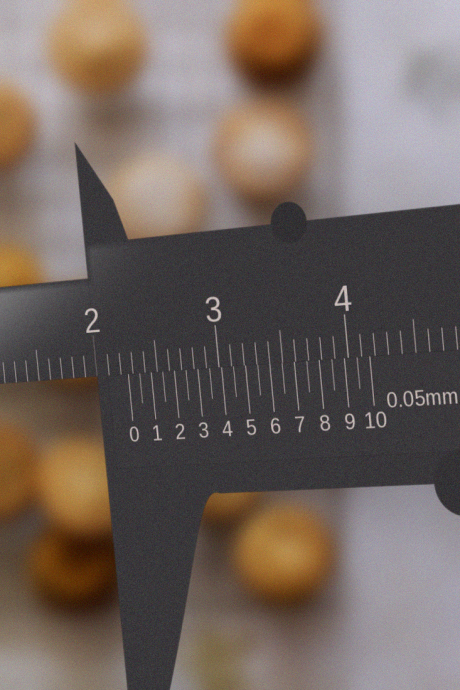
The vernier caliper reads 22.6 mm
